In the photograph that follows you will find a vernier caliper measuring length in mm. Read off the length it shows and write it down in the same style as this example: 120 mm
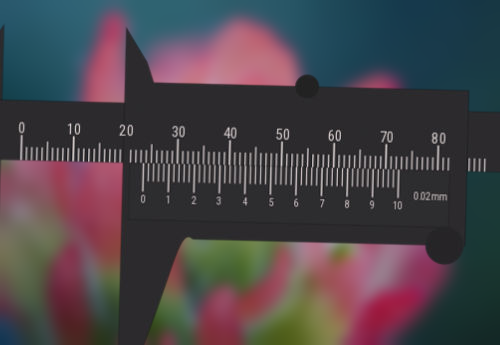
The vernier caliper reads 23.5 mm
